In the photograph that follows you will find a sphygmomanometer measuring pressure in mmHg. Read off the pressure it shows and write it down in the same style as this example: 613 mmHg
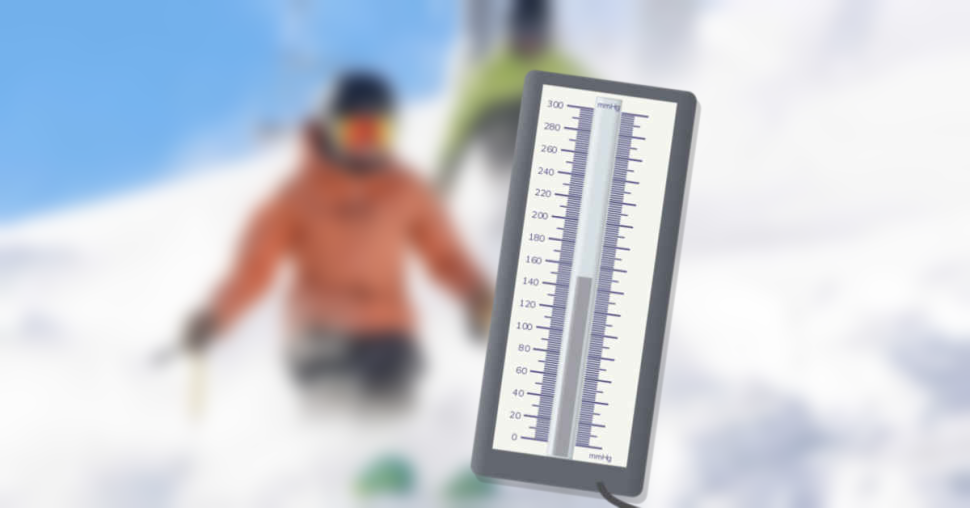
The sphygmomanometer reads 150 mmHg
